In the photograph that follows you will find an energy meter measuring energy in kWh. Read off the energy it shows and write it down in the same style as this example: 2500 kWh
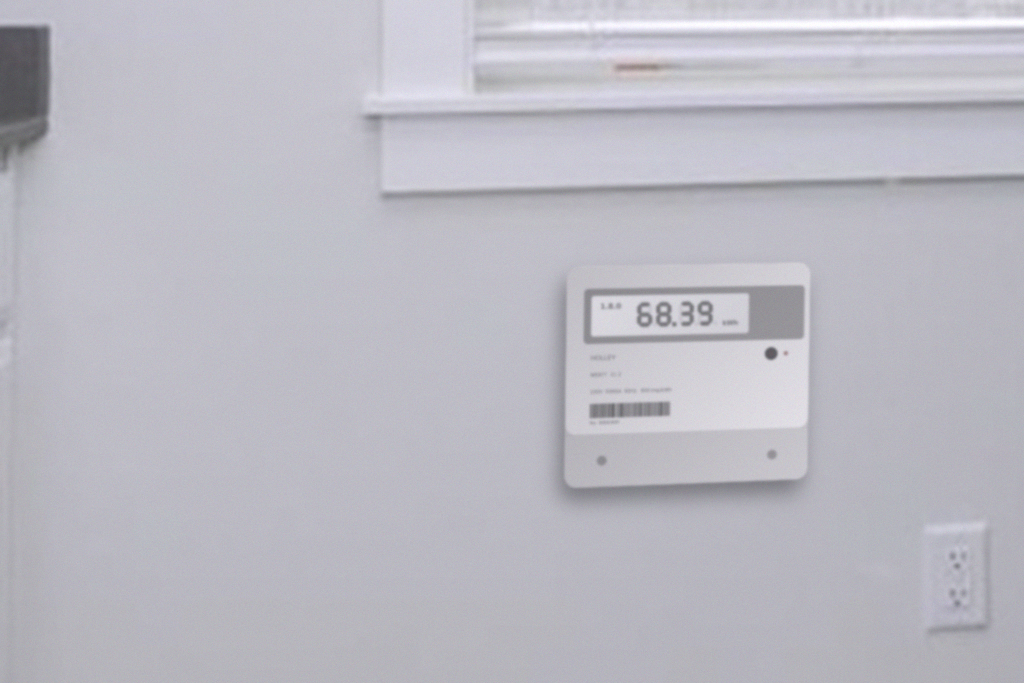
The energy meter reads 68.39 kWh
